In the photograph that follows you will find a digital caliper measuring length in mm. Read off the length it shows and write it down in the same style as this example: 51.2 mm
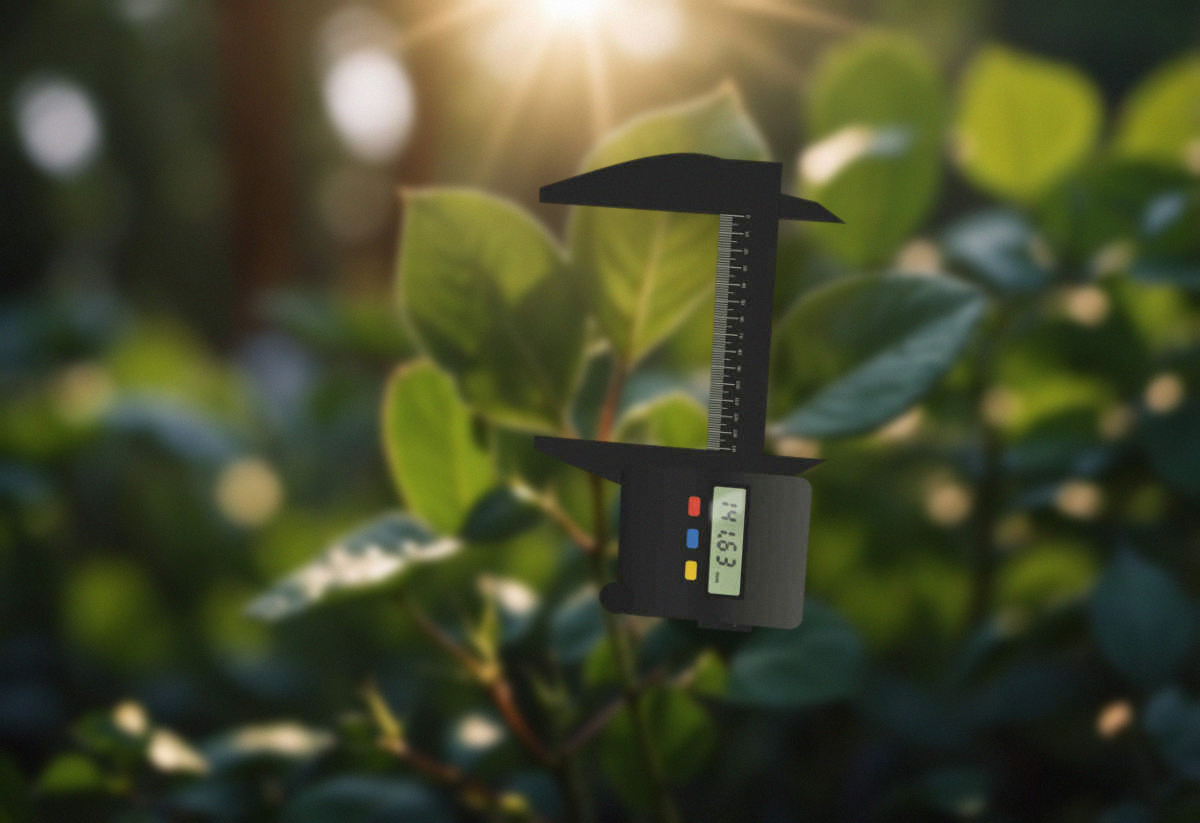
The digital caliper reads 141.63 mm
